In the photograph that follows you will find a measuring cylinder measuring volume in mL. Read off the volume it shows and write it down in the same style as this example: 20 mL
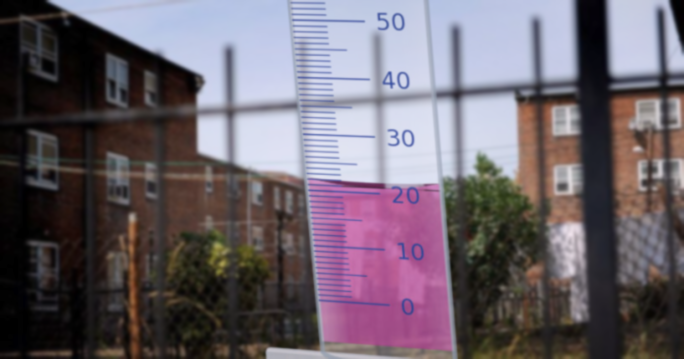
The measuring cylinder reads 21 mL
